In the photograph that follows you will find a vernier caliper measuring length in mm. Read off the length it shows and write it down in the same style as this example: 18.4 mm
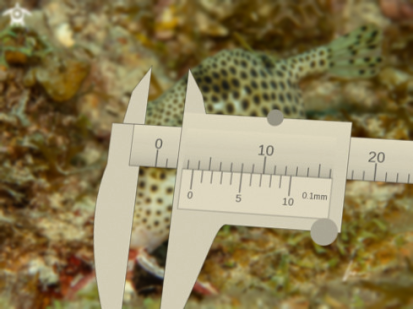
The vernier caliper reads 3.5 mm
